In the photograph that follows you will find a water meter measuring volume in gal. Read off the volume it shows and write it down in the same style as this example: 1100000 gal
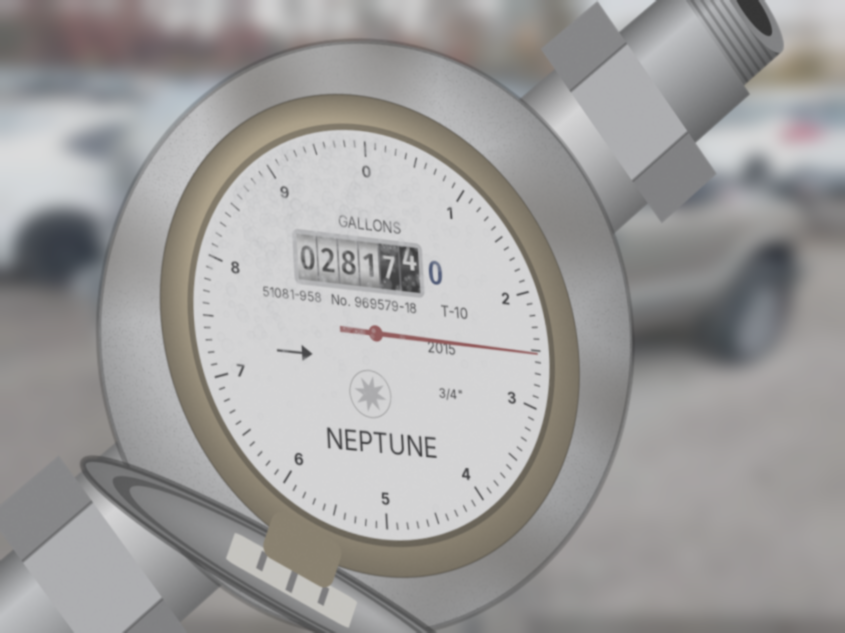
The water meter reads 281742.5 gal
